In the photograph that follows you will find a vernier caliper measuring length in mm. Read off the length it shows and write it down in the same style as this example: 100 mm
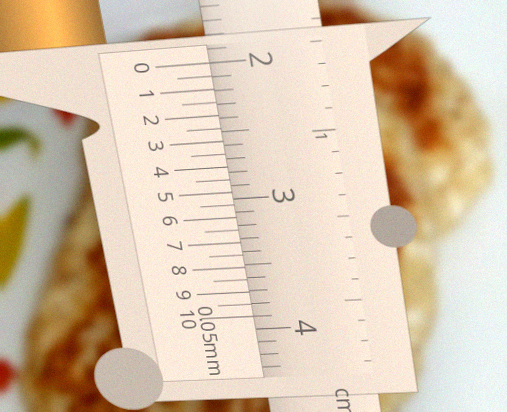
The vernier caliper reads 20.0 mm
